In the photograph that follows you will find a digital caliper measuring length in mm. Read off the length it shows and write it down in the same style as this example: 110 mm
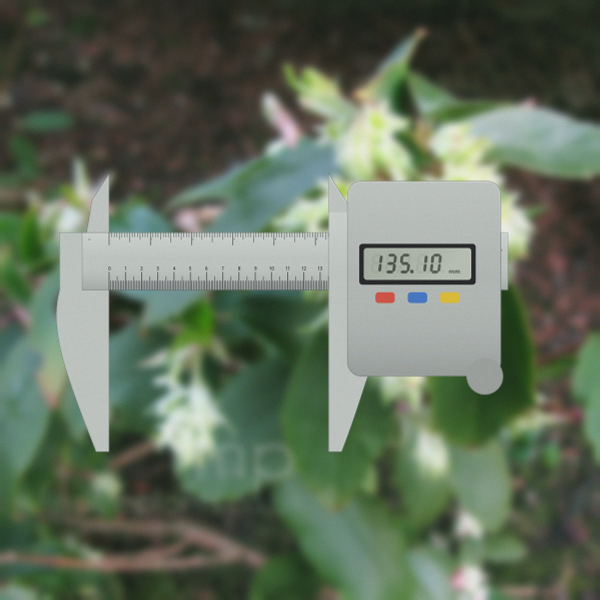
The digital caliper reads 135.10 mm
